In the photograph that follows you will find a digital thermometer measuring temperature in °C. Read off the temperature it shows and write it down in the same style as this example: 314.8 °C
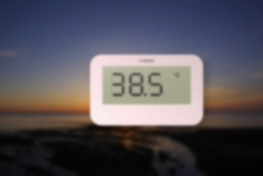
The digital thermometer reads 38.5 °C
